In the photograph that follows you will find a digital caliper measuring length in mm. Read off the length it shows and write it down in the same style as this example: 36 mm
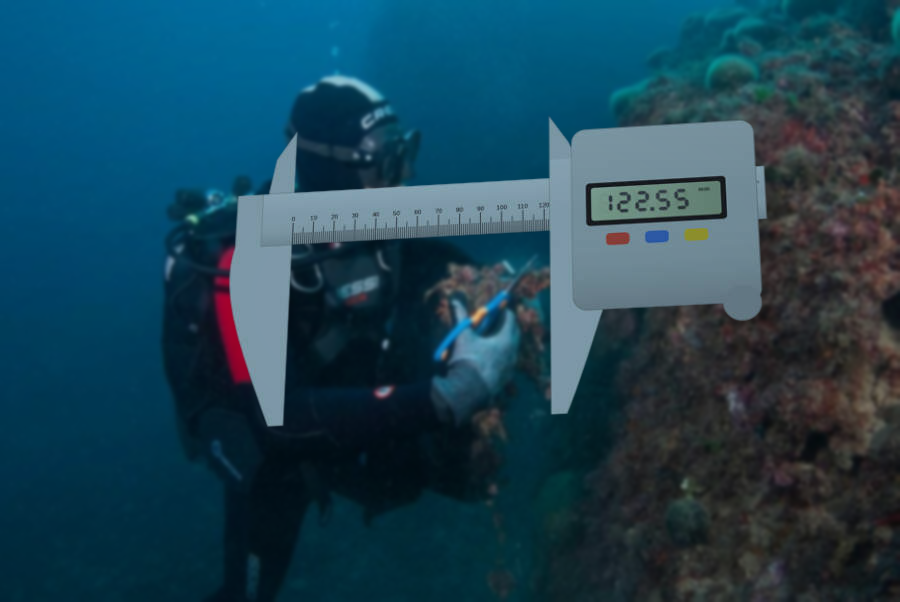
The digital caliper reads 122.55 mm
